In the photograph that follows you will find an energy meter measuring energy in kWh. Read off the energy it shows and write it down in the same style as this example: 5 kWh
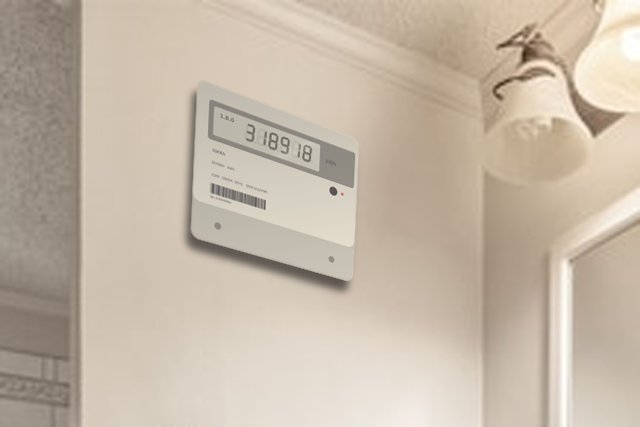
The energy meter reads 318918 kWh
